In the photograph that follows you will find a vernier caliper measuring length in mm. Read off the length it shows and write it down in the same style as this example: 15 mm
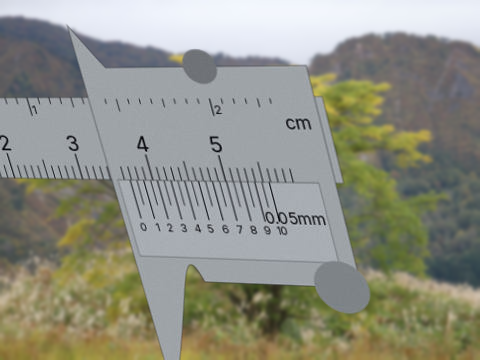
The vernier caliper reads 36.8 mm
